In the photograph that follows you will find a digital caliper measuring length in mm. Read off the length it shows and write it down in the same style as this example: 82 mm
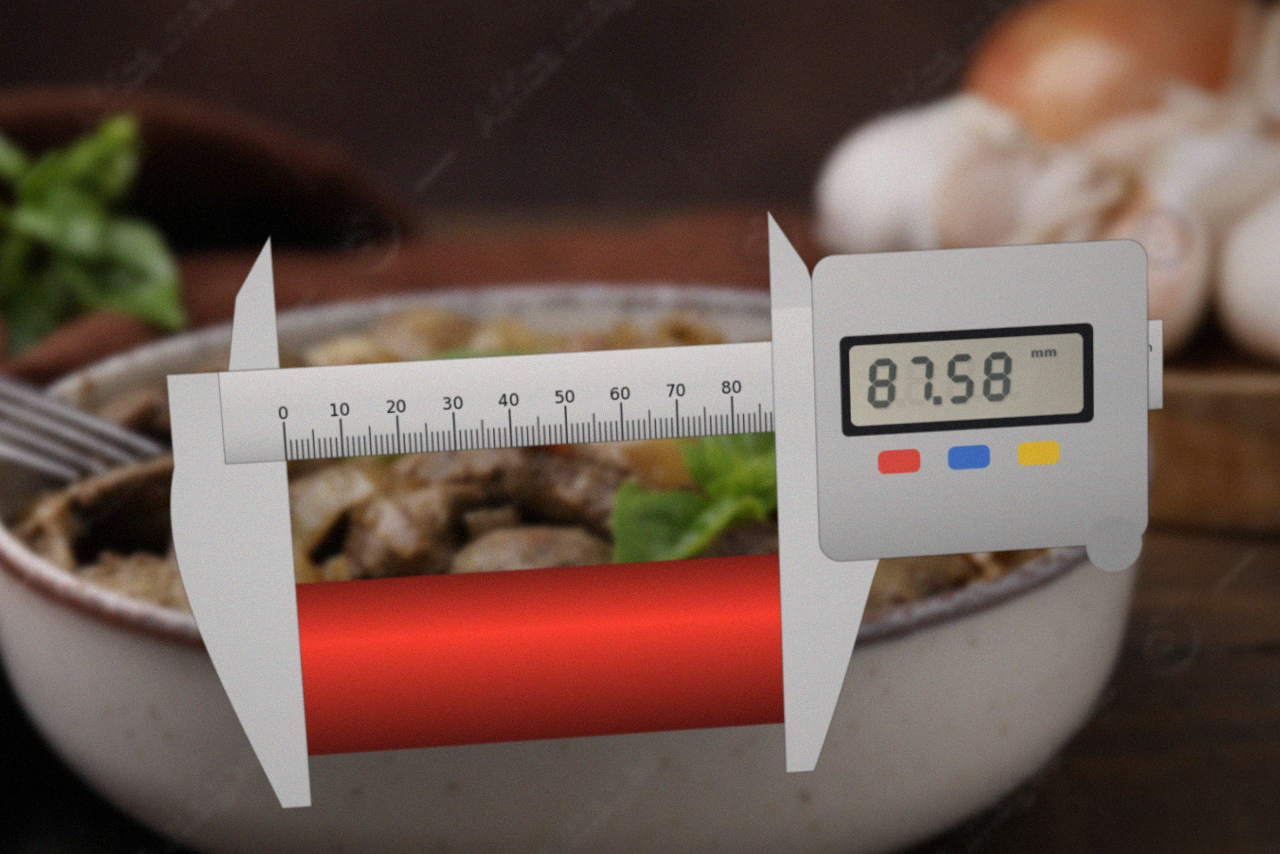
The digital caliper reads 87.58 mm
